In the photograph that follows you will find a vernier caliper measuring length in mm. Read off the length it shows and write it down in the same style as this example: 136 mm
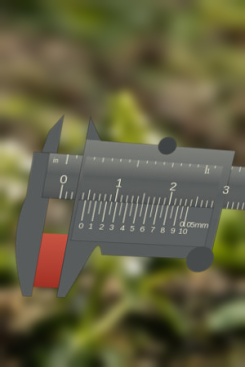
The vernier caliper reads 4.6 mm
